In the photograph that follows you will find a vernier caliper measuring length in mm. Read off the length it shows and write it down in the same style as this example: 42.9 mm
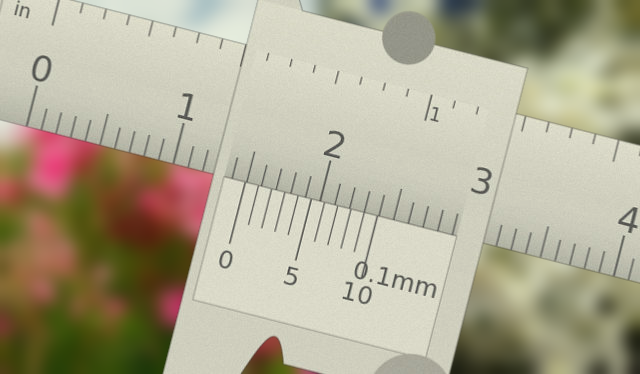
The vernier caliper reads 14.9 mm
